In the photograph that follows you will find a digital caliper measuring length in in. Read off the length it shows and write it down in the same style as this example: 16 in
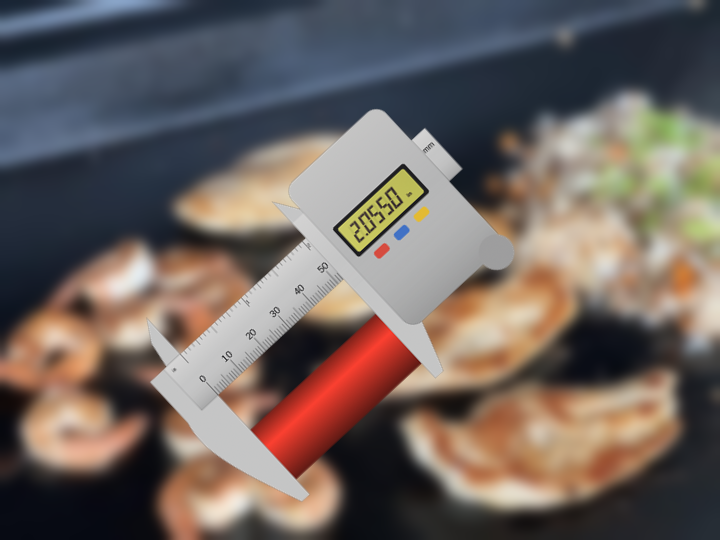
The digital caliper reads 2.0550 in
